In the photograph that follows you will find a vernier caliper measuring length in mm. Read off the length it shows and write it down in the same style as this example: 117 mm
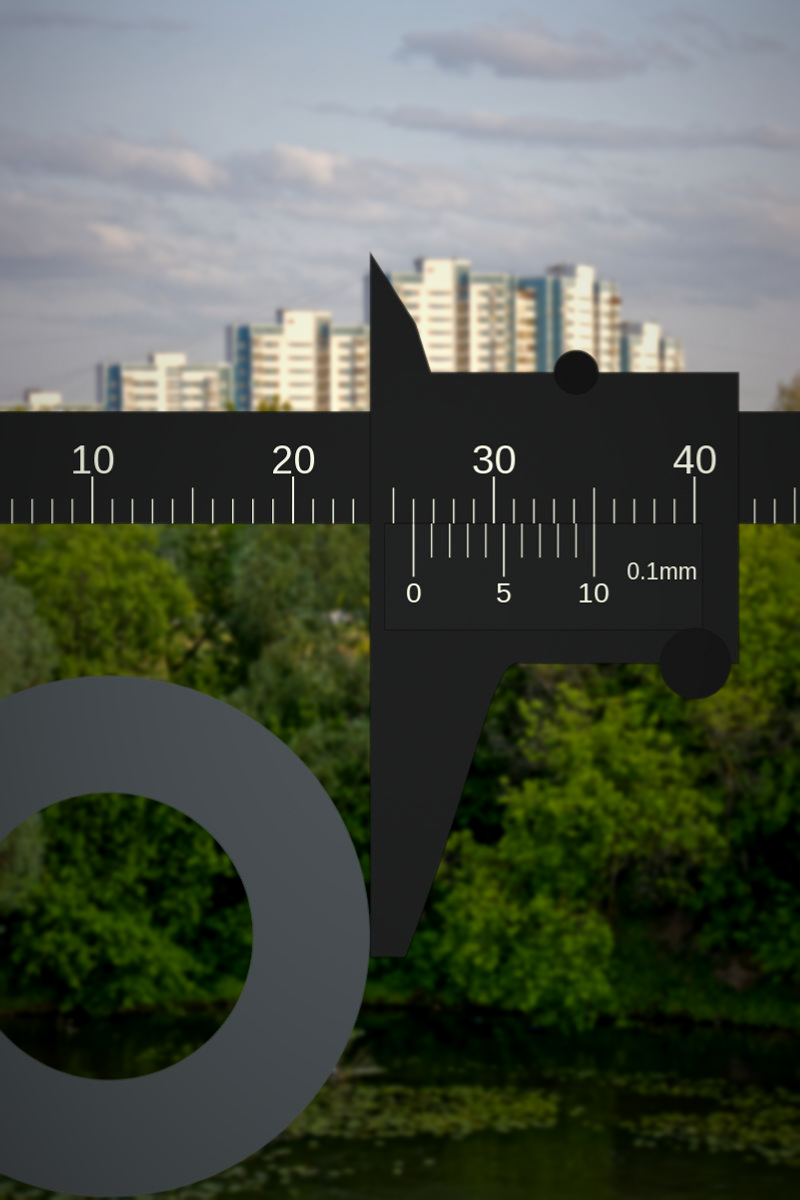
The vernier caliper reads 26.0 mm
